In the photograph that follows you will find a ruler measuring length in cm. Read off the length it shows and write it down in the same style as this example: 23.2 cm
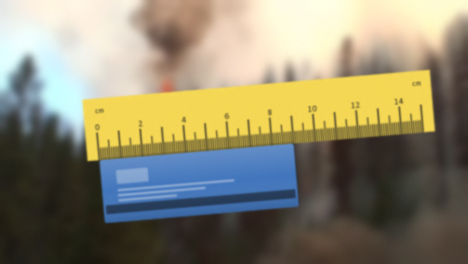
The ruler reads 9 cm
